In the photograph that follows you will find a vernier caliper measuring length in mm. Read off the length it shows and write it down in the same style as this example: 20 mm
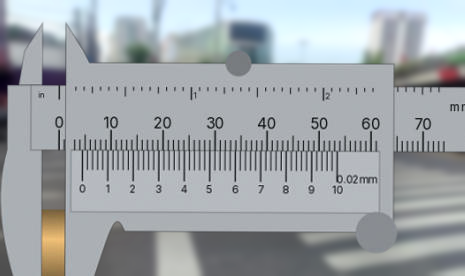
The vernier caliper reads 4.5 mm
